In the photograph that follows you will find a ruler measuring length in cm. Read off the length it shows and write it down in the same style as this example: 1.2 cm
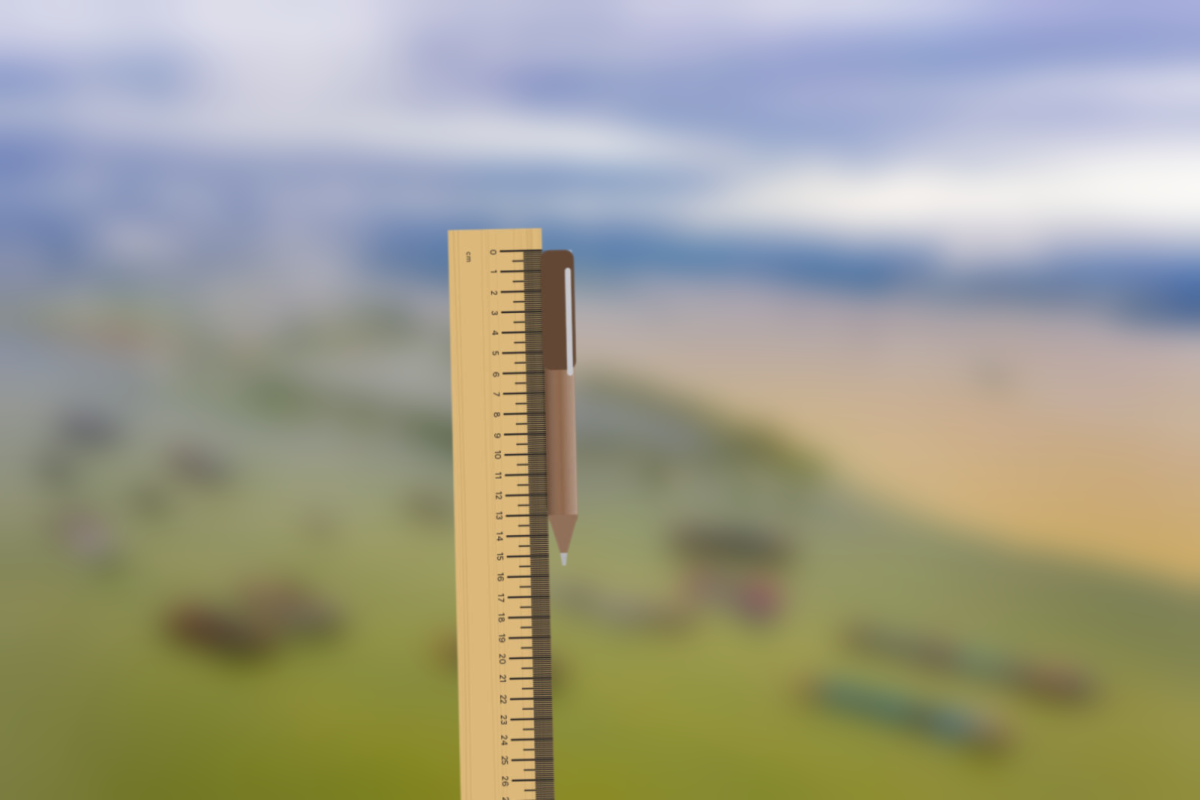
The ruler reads 15.5 cm
